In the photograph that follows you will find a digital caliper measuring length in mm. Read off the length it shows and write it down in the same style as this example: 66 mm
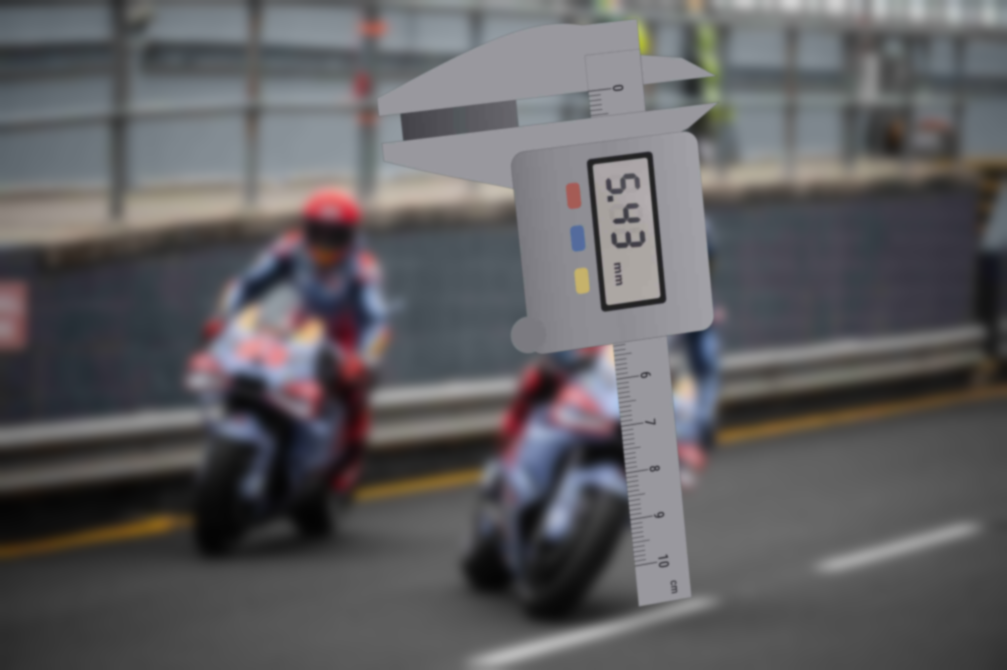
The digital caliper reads 5.43 mm
